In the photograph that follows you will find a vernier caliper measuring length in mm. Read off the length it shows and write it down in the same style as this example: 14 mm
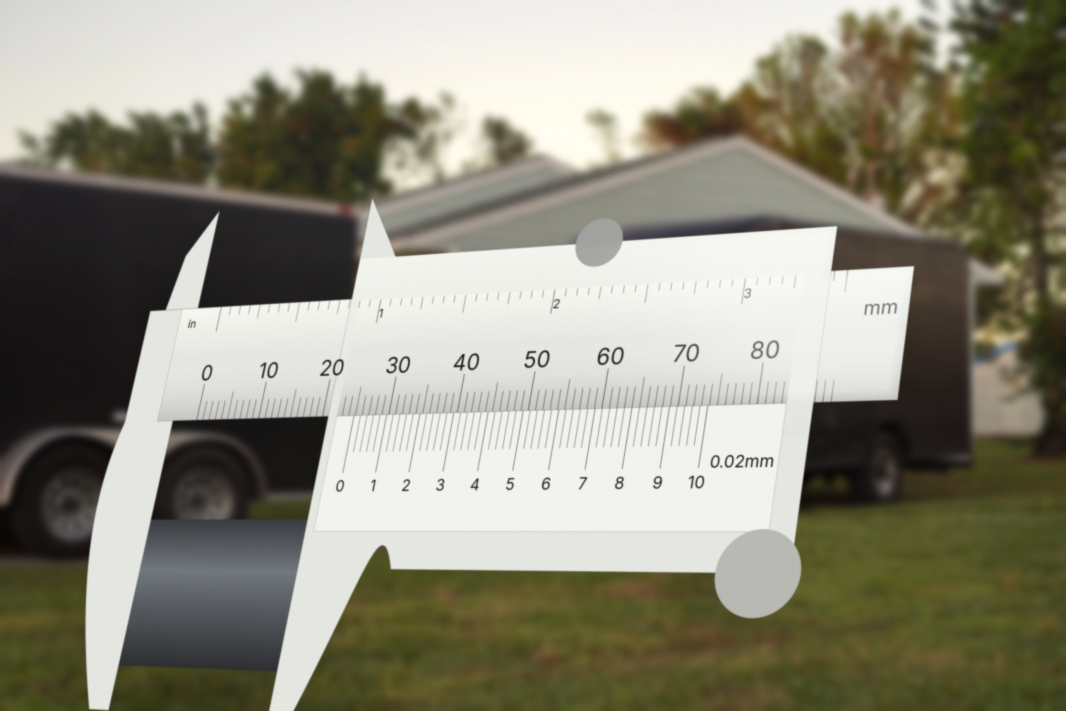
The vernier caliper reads 24.8 mm
